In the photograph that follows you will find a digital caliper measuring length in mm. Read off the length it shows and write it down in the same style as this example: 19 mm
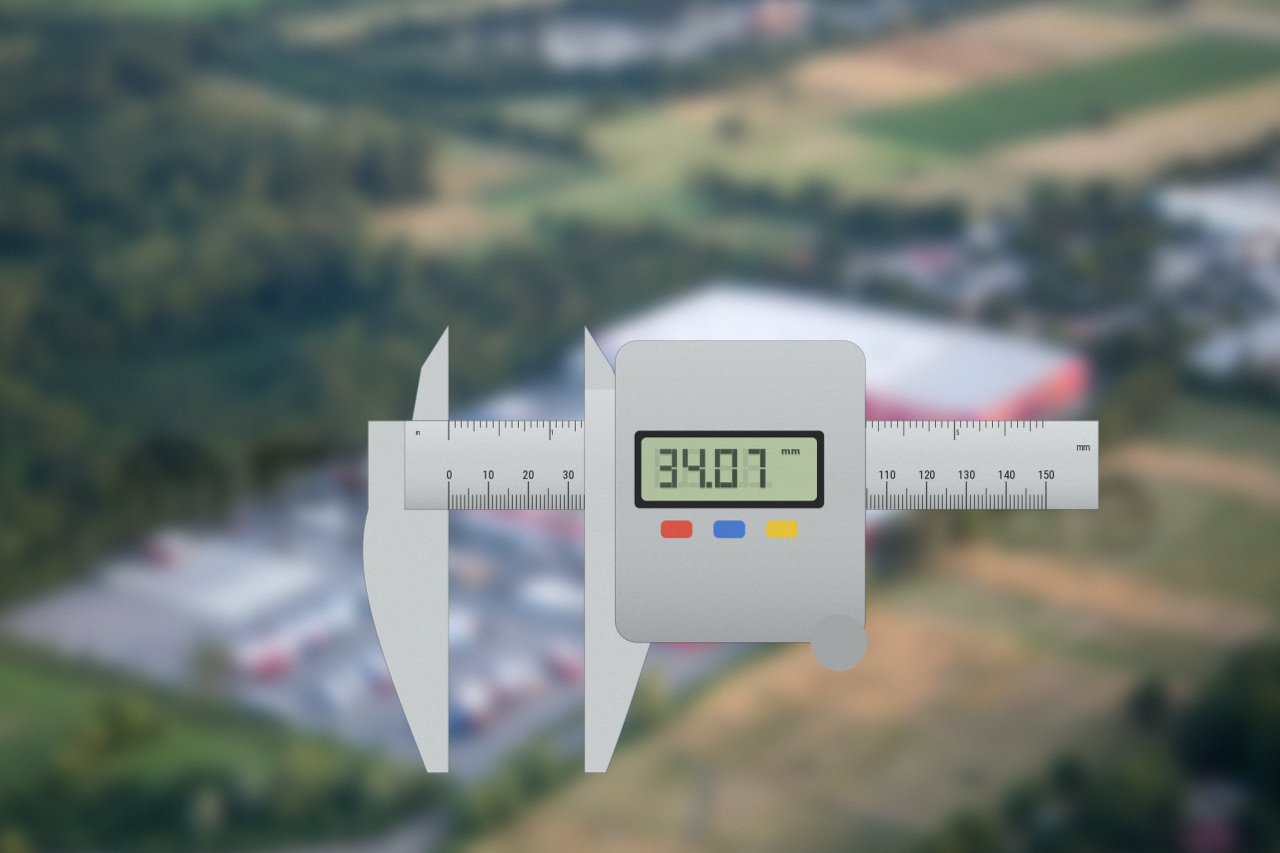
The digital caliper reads 34.07 mm
